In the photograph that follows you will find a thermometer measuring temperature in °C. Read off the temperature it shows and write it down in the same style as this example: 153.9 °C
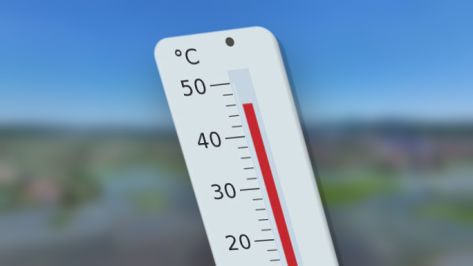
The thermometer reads 46 °C
